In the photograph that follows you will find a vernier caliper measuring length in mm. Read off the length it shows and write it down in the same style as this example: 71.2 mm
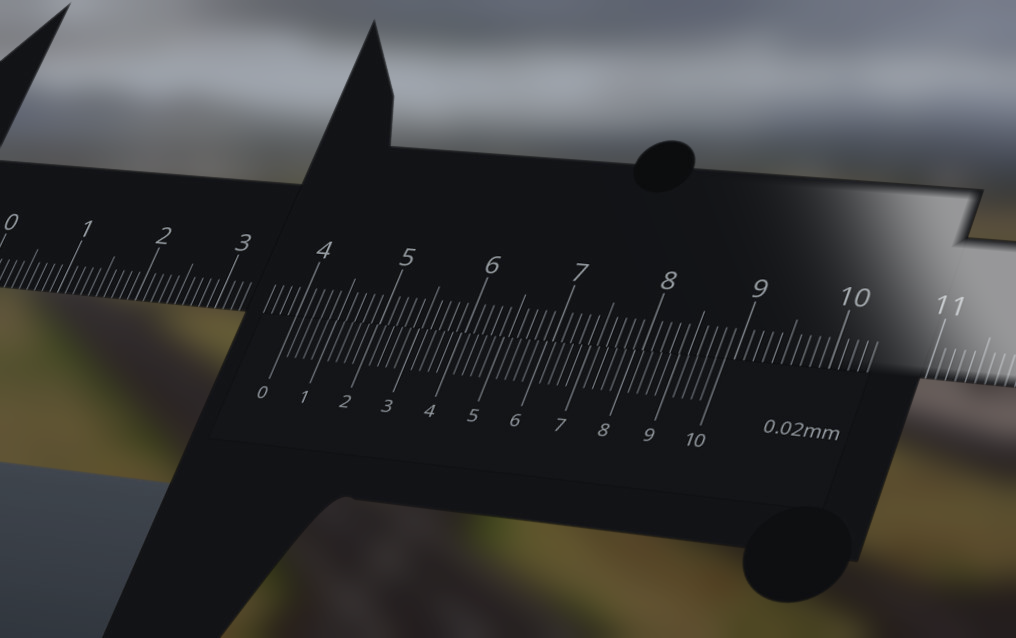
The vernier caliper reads 40.0 mm
